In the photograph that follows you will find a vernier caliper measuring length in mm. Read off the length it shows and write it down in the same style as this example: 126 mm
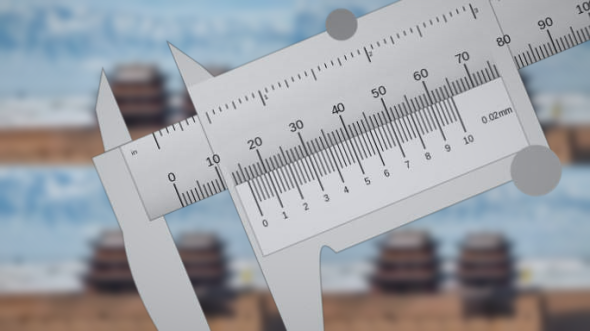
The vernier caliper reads 15.5 mm
